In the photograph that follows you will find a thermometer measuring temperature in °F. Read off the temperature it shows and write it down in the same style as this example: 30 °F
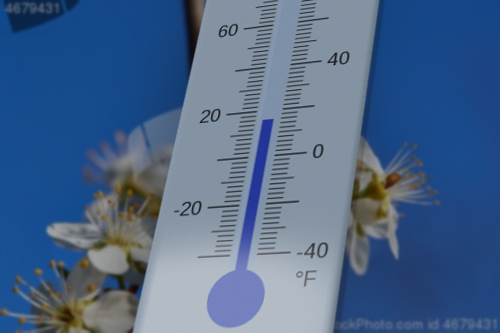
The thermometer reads 16 °F
